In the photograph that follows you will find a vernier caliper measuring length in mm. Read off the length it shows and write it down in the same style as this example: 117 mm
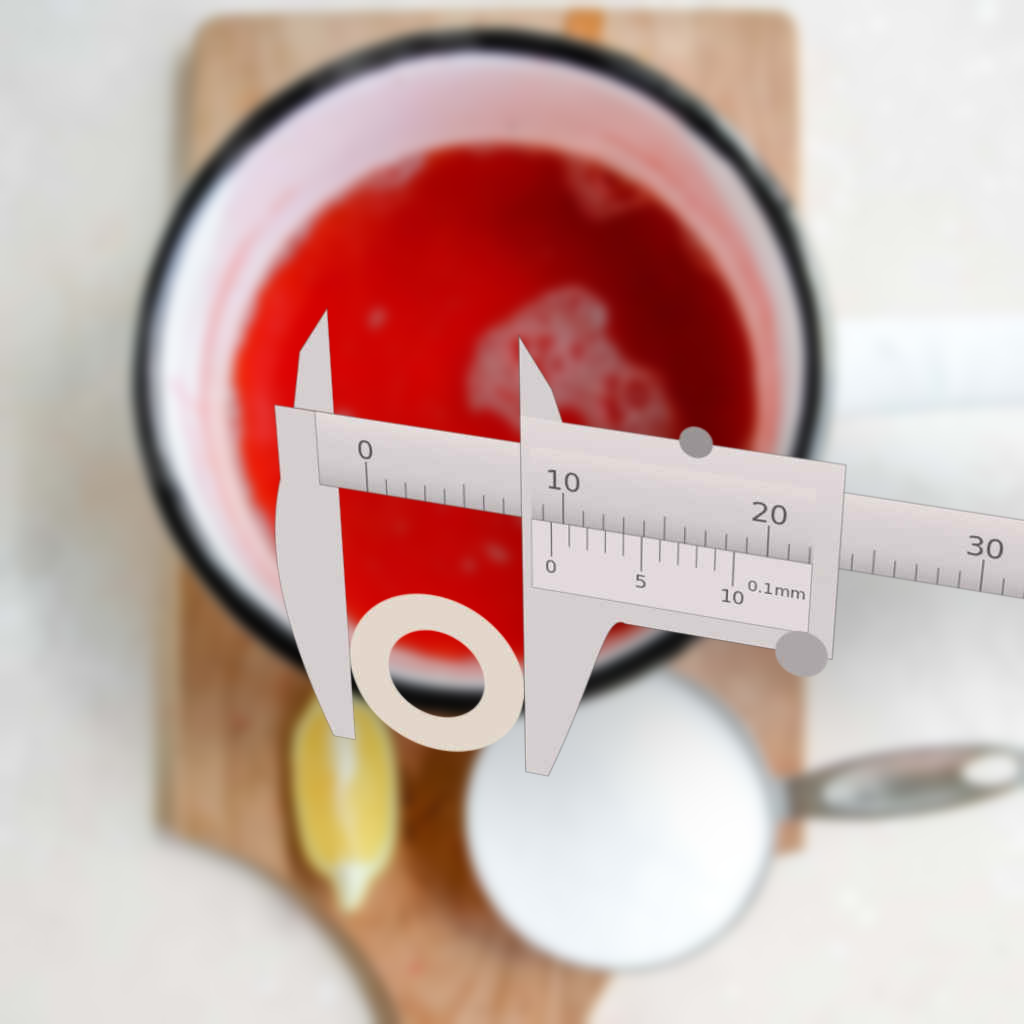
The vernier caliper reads 9.4 mm
